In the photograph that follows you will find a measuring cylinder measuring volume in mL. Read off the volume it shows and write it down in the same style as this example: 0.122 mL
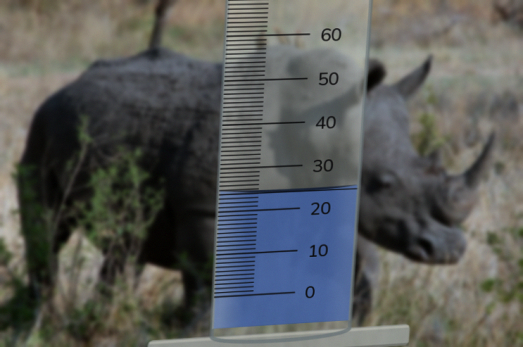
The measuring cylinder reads 24 mL
